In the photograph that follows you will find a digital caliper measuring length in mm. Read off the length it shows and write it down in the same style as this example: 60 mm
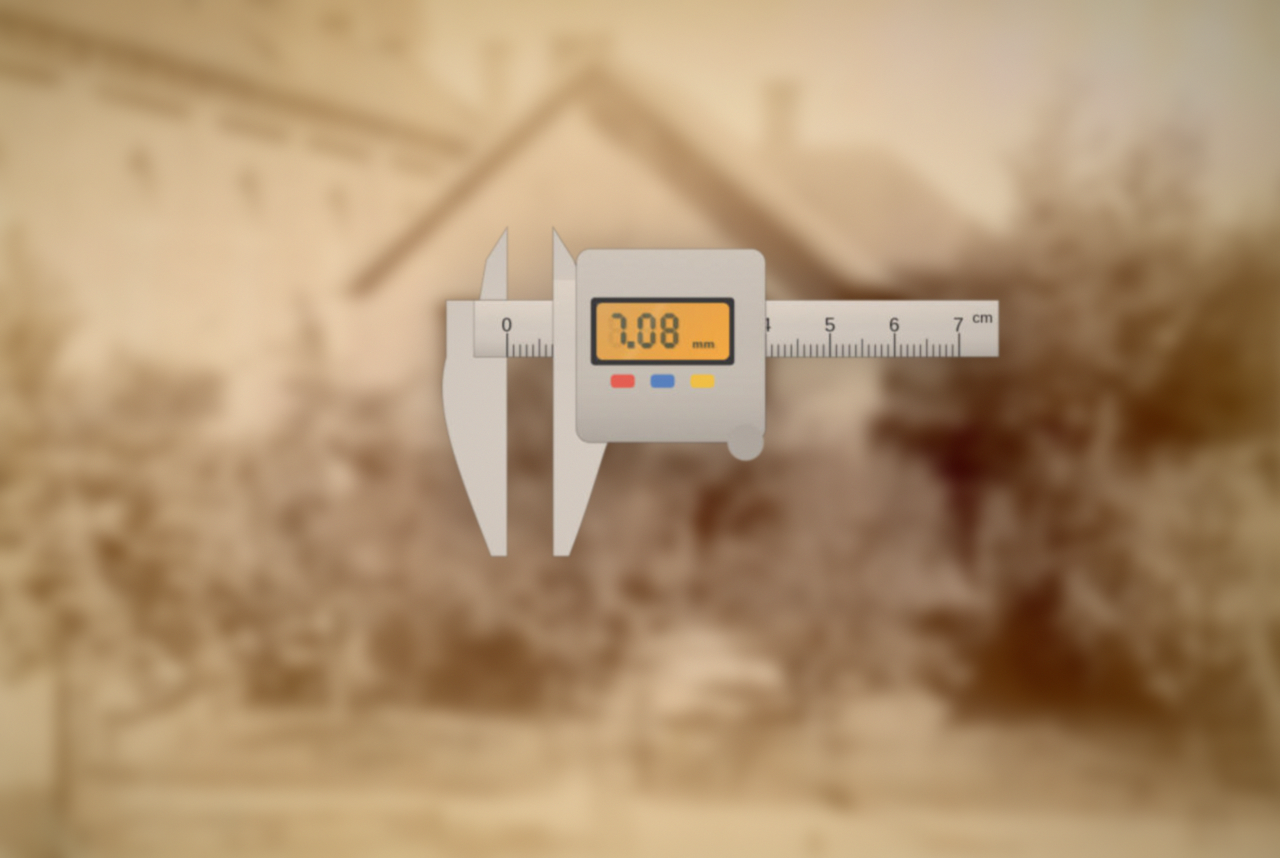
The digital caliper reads 7.08 mm
